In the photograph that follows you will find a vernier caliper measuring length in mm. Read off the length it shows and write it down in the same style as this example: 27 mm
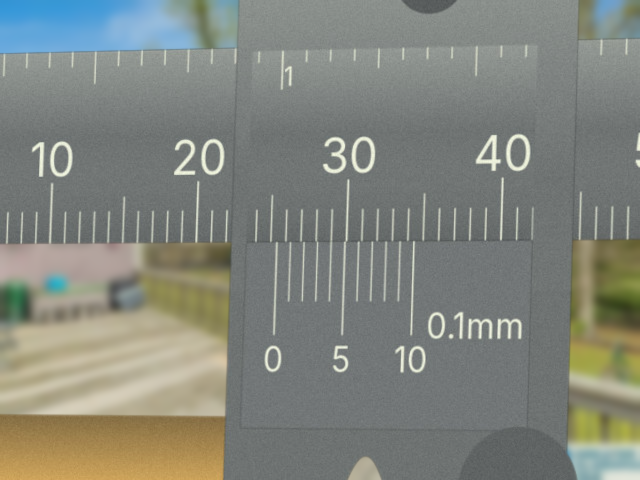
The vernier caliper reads 25.4 mm
